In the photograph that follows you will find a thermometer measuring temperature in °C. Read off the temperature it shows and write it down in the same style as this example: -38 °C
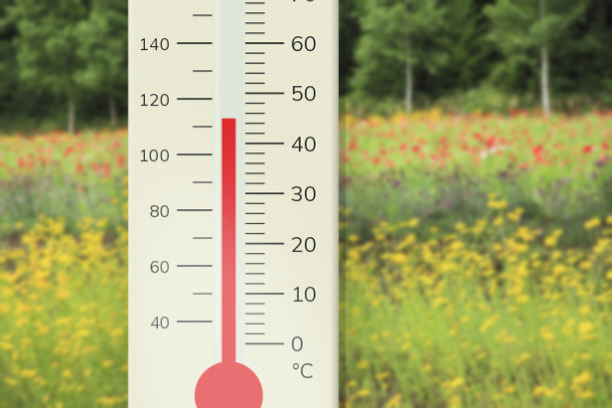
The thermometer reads 45 °C
